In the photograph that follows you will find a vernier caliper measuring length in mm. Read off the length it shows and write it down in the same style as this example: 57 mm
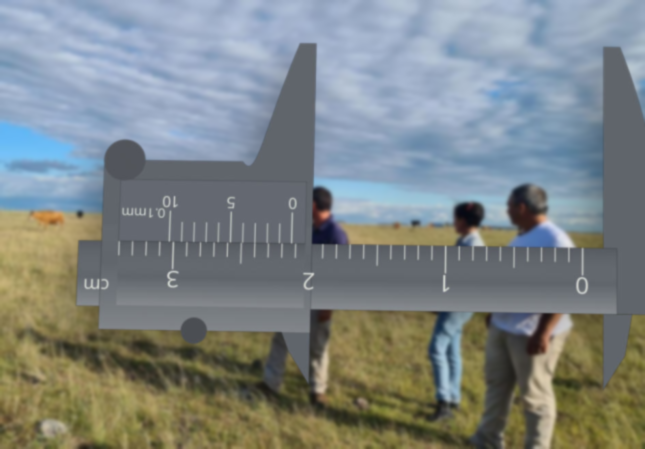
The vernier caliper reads 21.3 mm
